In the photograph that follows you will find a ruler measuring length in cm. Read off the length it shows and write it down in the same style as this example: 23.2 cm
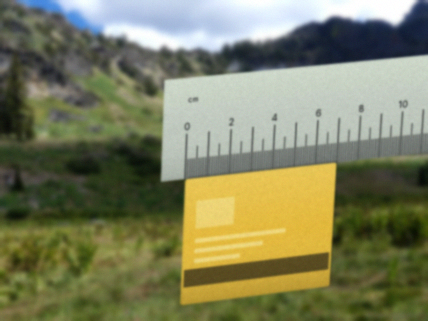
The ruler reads 7 cm
